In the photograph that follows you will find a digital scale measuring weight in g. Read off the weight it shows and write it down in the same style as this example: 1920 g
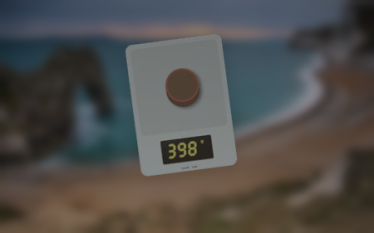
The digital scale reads 398 g
